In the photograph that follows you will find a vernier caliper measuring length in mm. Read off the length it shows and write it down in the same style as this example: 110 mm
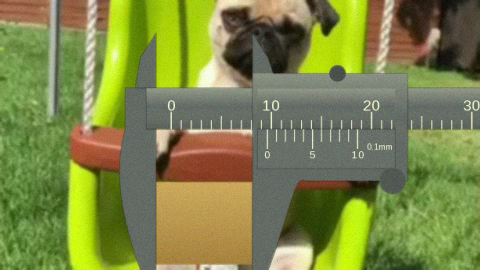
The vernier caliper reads 9.6 mm
